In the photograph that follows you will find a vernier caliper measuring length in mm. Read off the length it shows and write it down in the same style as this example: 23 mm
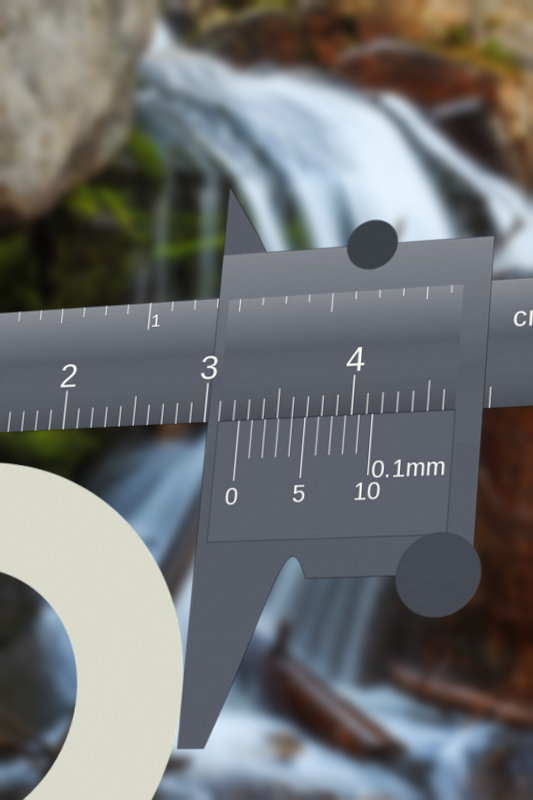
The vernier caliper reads 32.4 mm
